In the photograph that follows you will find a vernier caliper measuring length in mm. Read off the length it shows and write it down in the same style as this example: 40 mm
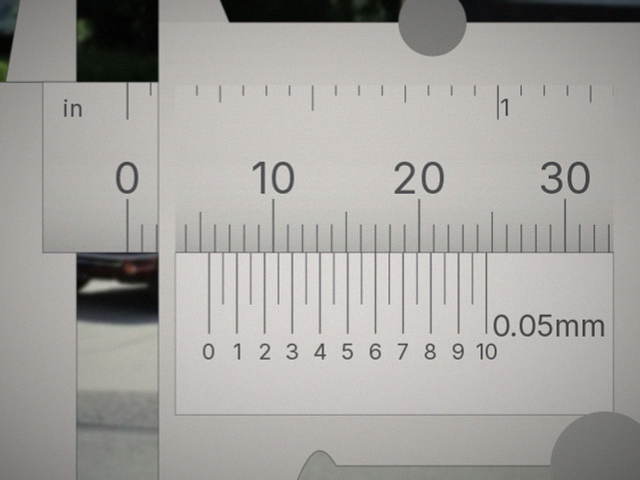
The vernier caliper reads 5.6 mm
